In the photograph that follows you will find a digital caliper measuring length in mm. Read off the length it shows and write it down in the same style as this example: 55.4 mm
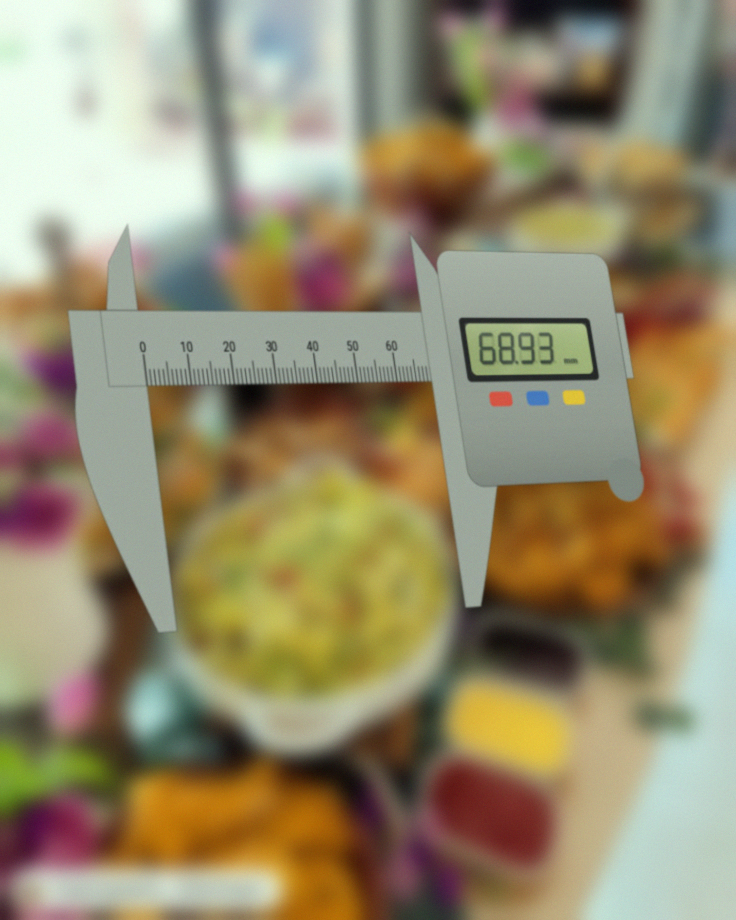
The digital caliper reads 68.93 mm
